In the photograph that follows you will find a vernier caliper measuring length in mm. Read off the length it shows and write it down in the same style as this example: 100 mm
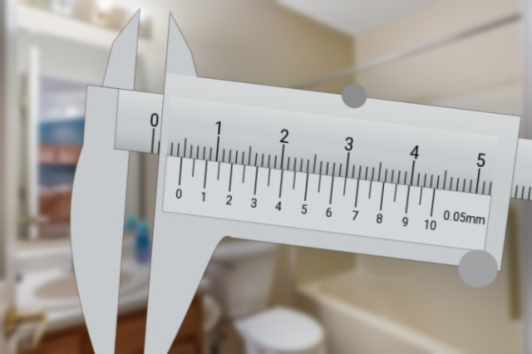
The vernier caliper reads 4.6 mm
